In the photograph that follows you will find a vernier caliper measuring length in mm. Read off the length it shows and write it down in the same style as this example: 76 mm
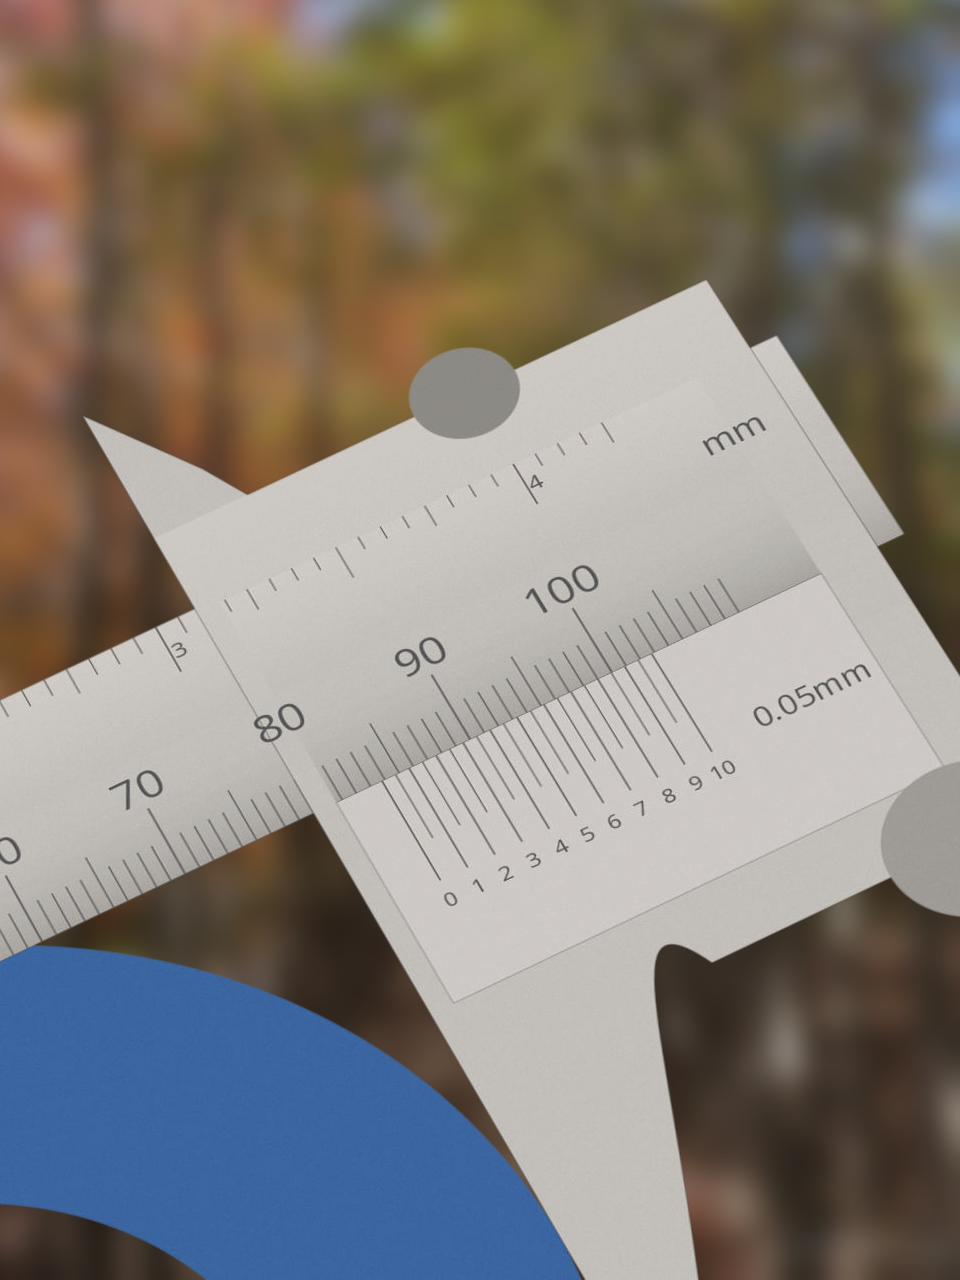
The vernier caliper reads 83.8 mm
